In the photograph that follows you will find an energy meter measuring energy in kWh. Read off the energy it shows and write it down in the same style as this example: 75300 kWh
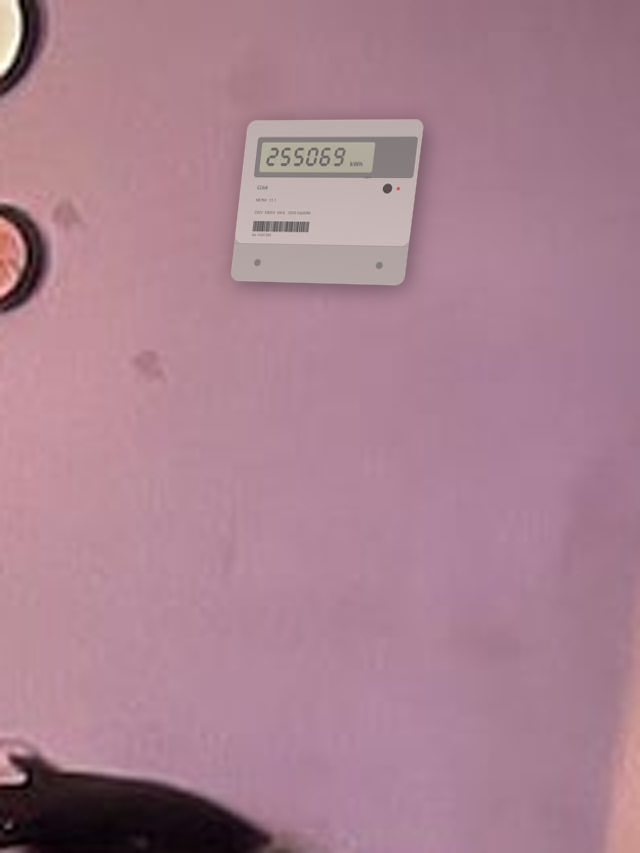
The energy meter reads 255069 kWh
